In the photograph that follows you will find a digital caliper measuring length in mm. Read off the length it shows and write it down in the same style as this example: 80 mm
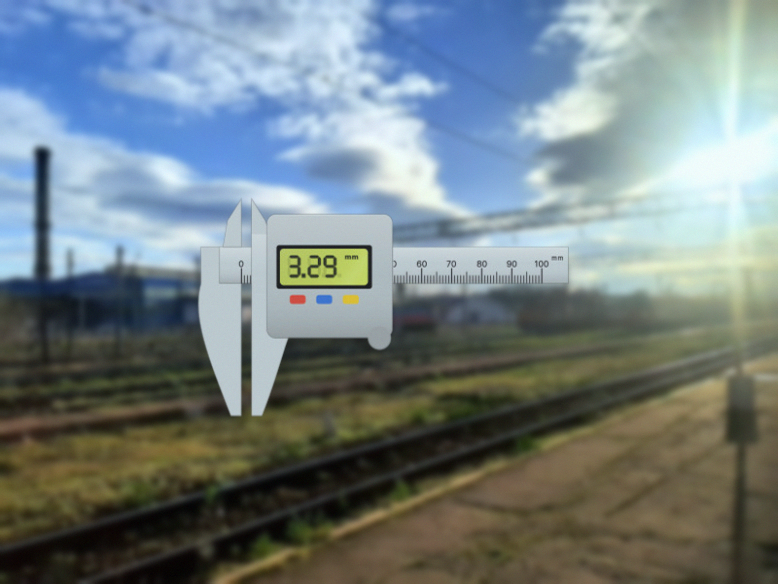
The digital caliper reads 3.29 mm
